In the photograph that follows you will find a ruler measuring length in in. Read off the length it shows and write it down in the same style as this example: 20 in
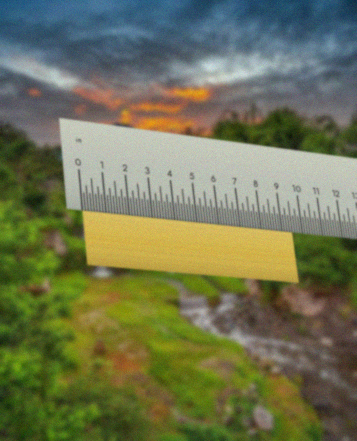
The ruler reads 9.5 in
